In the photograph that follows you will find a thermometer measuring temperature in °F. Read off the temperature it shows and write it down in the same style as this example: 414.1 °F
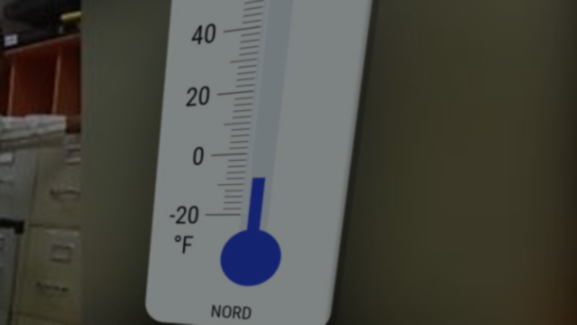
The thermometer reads -8 °F
